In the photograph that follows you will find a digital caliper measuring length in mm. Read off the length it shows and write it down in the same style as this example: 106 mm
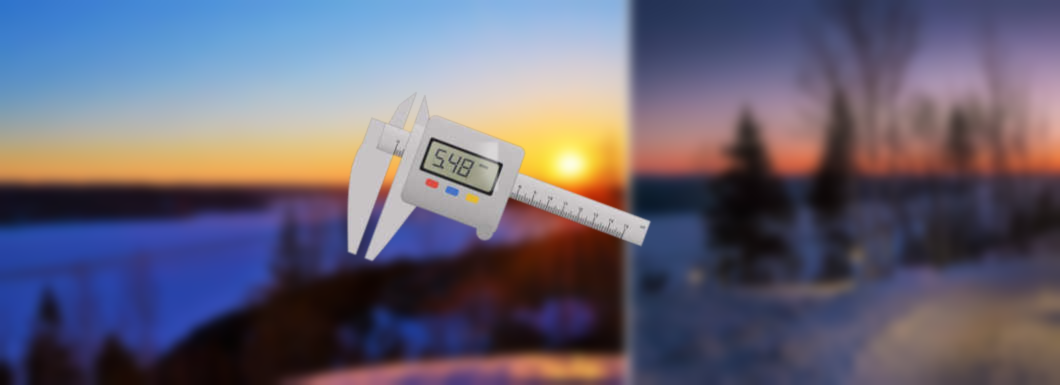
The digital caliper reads 5.48 mm
